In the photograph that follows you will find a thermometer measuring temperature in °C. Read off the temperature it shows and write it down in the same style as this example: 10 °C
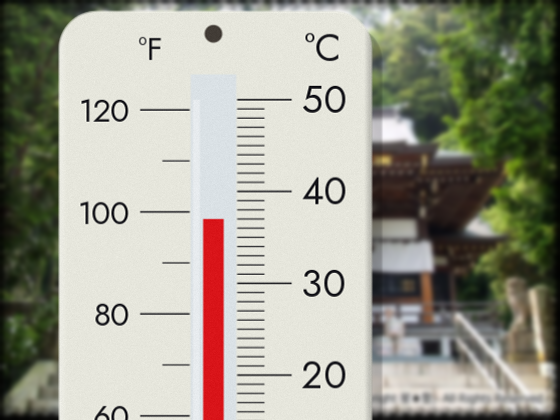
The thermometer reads 37 °C
